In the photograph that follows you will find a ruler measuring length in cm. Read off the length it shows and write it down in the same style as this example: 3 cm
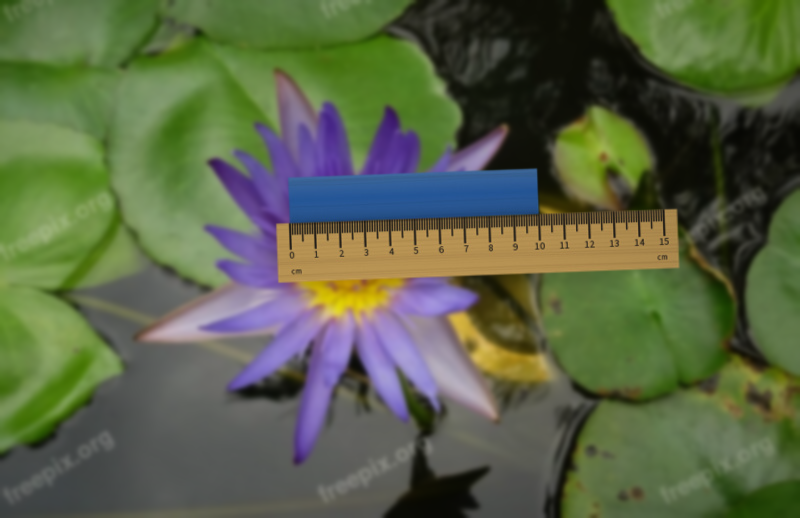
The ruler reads 10 cm
